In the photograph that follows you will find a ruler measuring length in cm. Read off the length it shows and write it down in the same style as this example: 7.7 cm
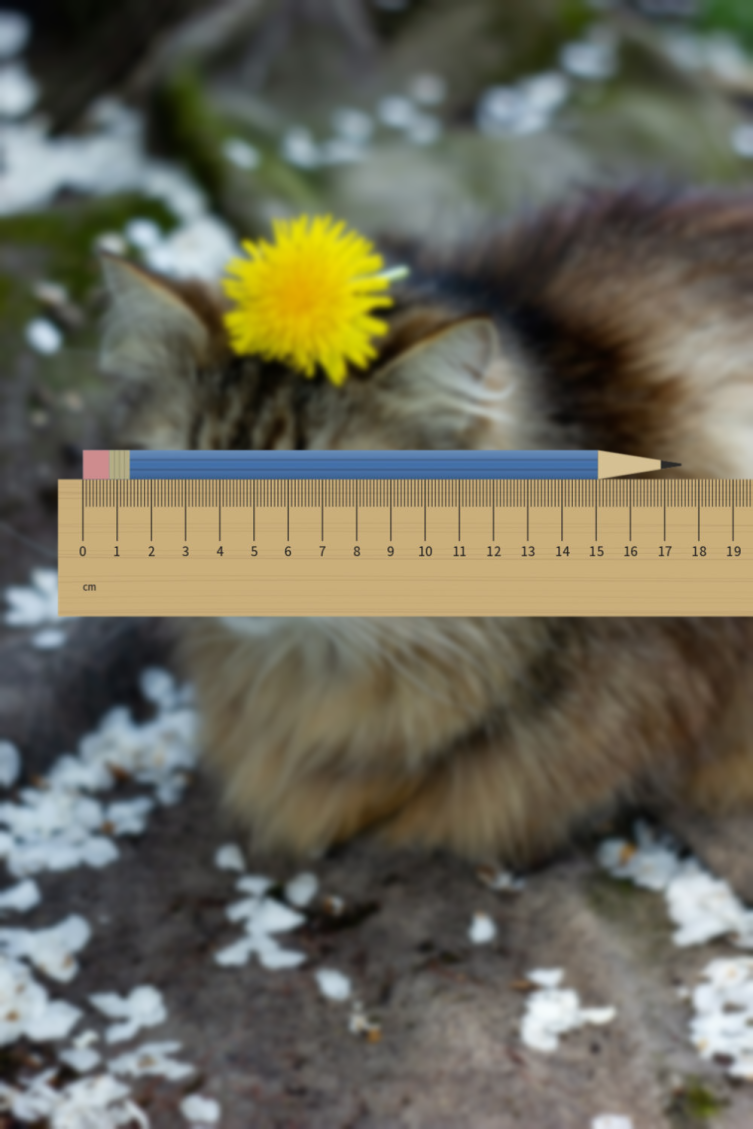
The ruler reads 17.5 cm
